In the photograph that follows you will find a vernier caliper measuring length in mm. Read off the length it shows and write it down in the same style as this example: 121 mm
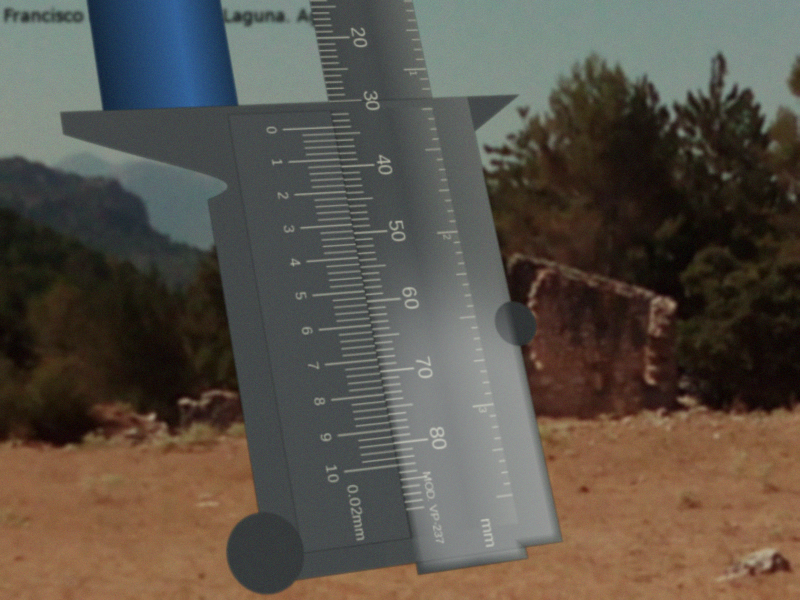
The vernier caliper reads 34.0 mm
